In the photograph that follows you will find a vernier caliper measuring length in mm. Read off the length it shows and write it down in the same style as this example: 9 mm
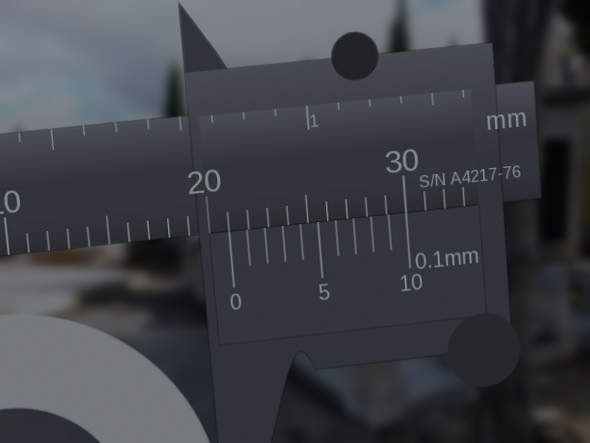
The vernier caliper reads 21.0 mm
